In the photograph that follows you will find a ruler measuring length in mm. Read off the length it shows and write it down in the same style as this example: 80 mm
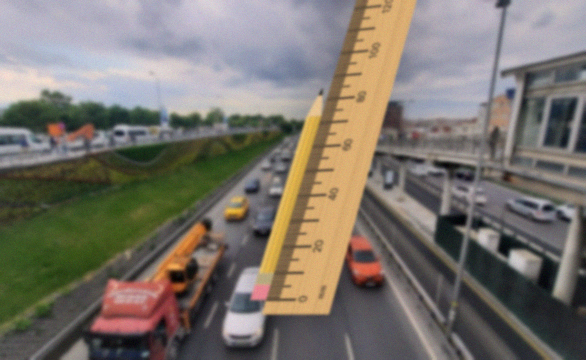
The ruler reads 85 mm
